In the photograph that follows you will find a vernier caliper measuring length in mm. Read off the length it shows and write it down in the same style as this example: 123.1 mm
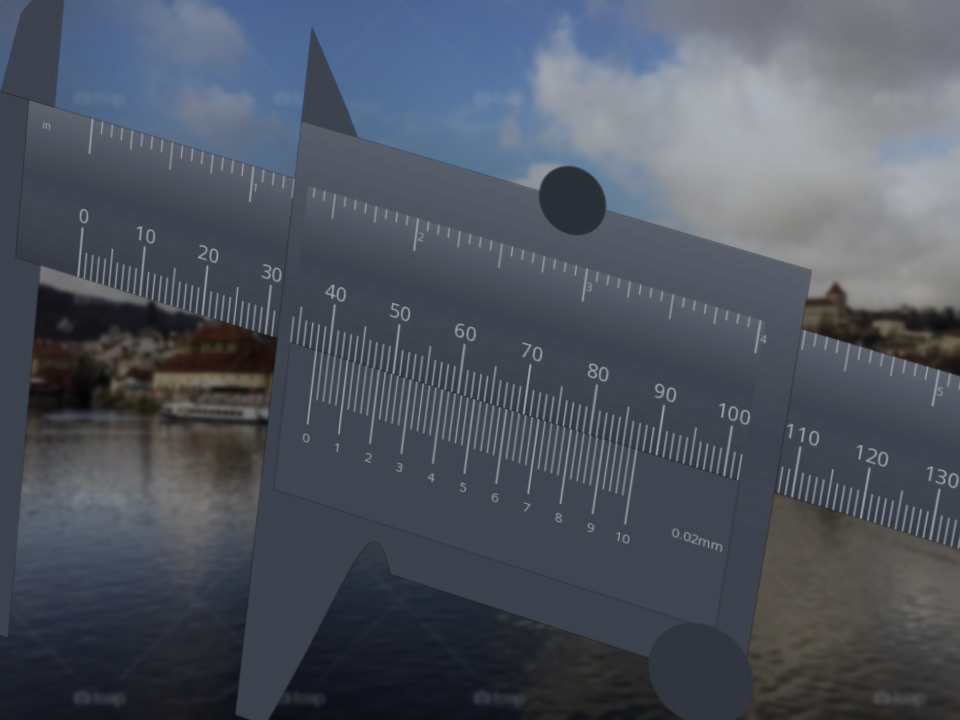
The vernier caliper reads 38.0 mm
